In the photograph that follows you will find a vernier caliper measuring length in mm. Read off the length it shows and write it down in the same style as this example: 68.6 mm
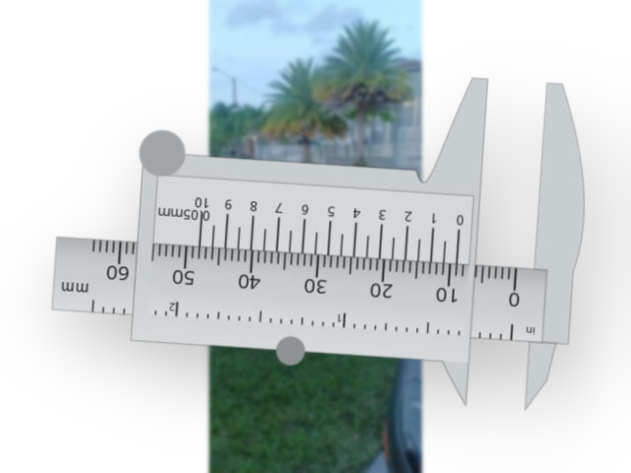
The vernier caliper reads 9.0 mm
